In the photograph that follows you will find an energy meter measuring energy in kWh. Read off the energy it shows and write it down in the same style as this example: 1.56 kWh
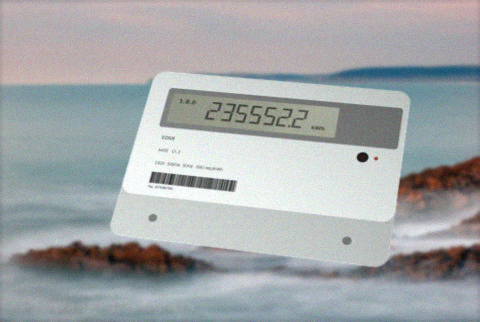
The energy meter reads 235552.2 kWh
